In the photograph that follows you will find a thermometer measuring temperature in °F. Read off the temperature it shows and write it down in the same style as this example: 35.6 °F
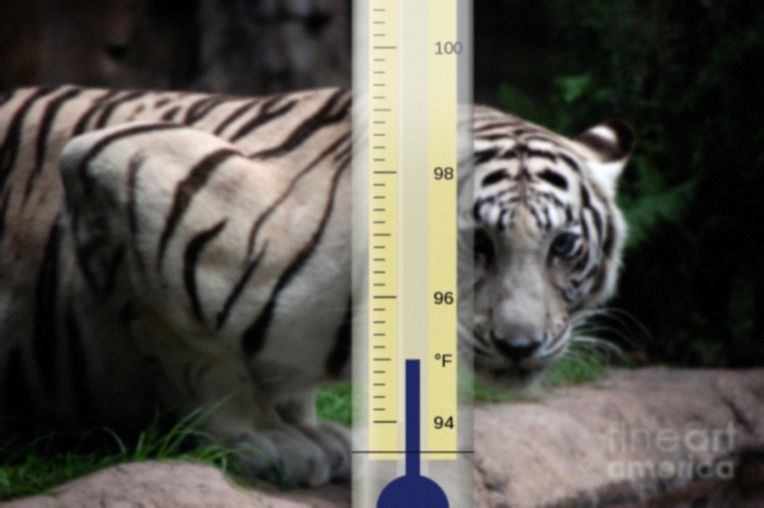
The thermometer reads 95 °F
